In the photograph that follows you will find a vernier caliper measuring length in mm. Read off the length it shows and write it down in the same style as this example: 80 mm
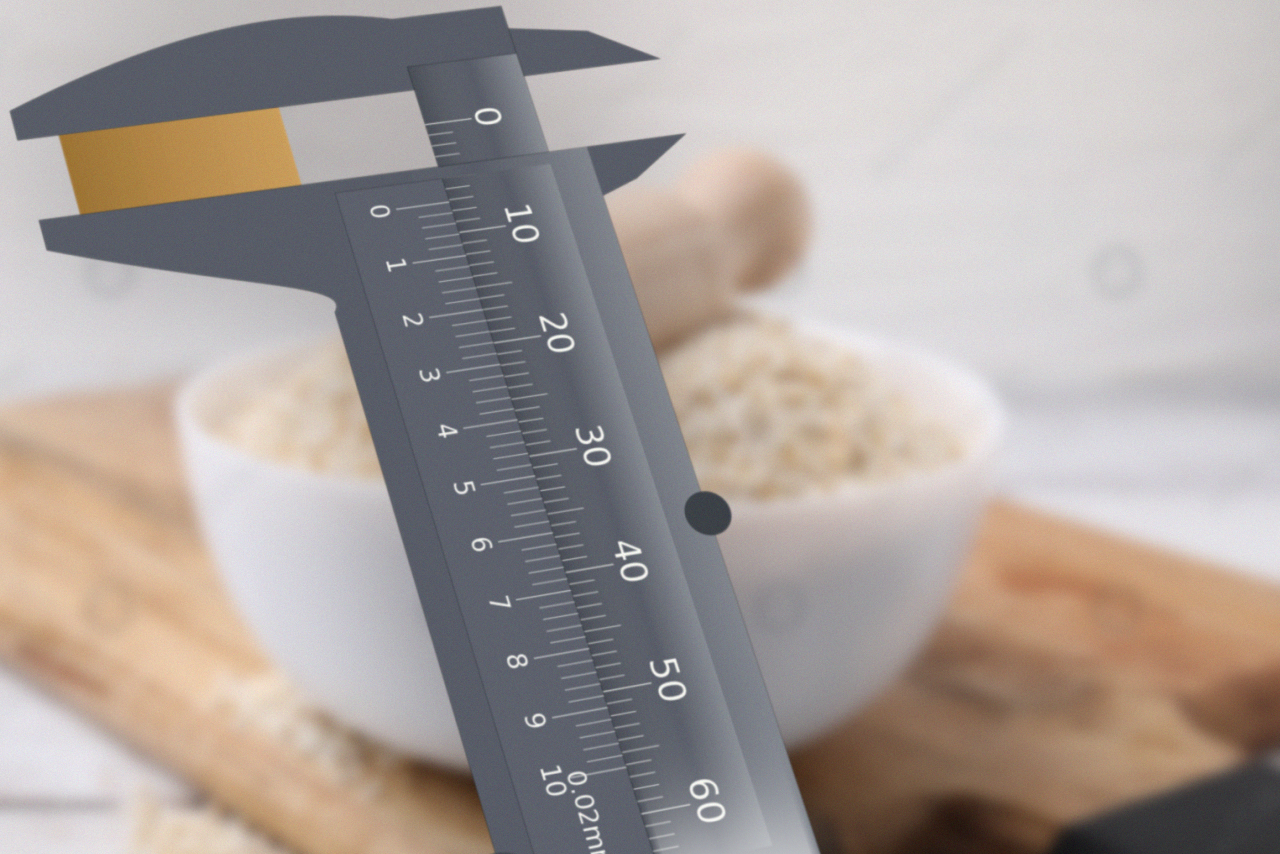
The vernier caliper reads 7.2 mm
